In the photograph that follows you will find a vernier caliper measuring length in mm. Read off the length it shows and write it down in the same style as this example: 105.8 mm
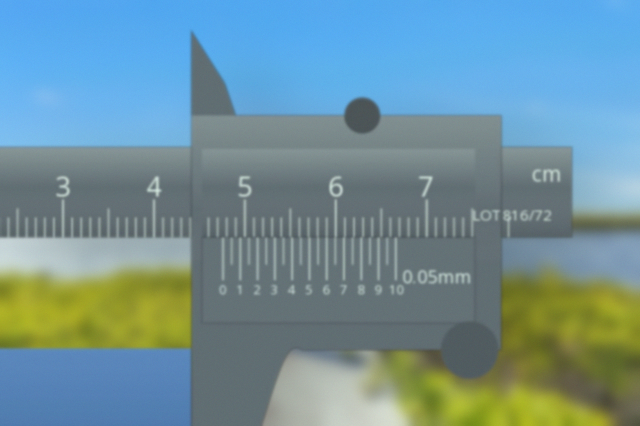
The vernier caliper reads 47.6 mm
